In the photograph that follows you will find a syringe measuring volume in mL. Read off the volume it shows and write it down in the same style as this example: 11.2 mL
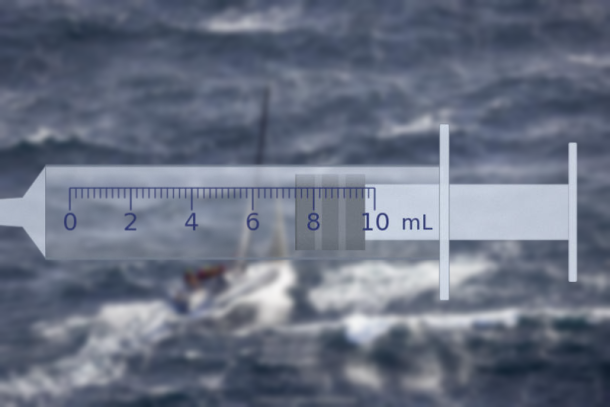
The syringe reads 7.4 mL
